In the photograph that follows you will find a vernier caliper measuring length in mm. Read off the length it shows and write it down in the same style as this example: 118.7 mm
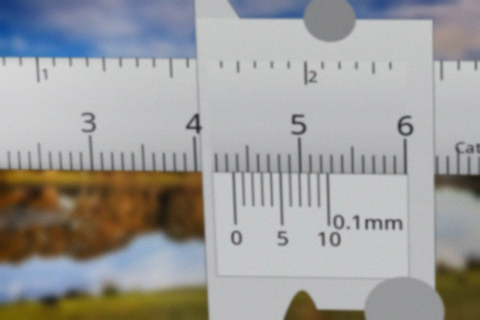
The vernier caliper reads 43.6 mm
